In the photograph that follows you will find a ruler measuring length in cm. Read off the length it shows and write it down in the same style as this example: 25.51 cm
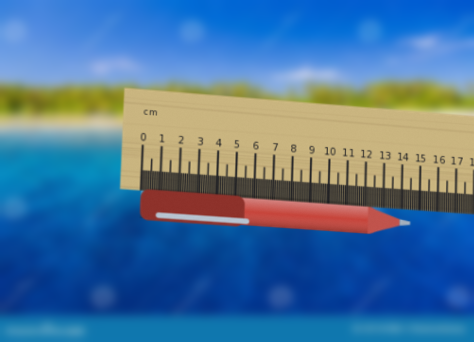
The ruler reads 14.5 cm
